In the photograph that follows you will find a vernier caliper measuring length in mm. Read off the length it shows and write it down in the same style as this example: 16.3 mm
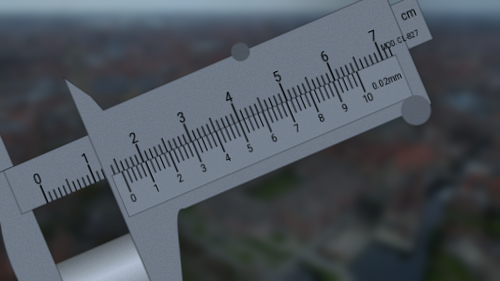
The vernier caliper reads 15.5 mm
